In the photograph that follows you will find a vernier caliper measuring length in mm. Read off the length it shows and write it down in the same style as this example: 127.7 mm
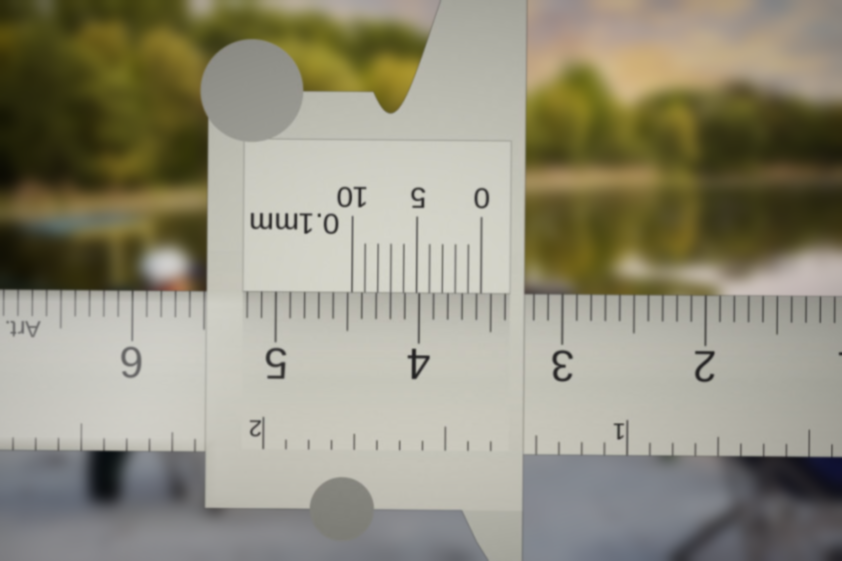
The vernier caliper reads 35.7 mm
